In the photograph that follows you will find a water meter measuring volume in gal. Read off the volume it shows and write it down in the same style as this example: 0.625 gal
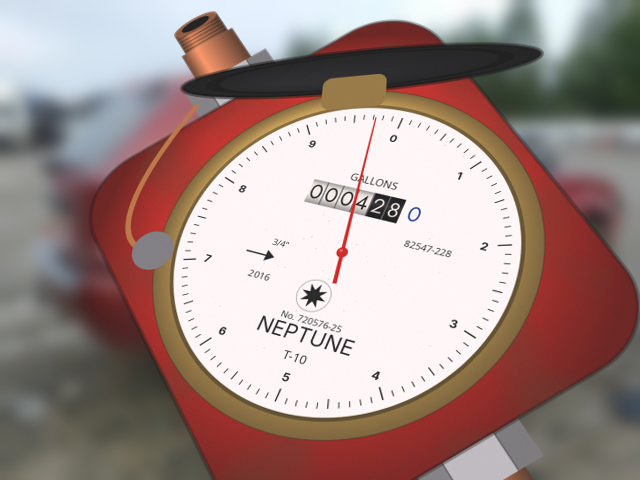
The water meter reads 4279.7 gal
